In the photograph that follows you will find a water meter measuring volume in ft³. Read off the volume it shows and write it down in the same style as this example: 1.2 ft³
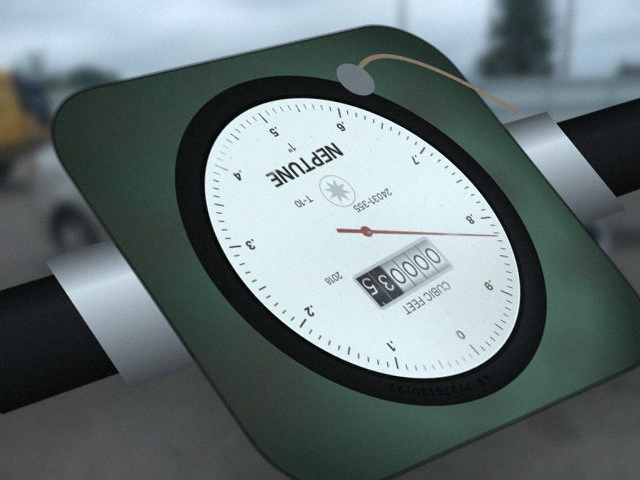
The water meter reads 34.82 ft³
